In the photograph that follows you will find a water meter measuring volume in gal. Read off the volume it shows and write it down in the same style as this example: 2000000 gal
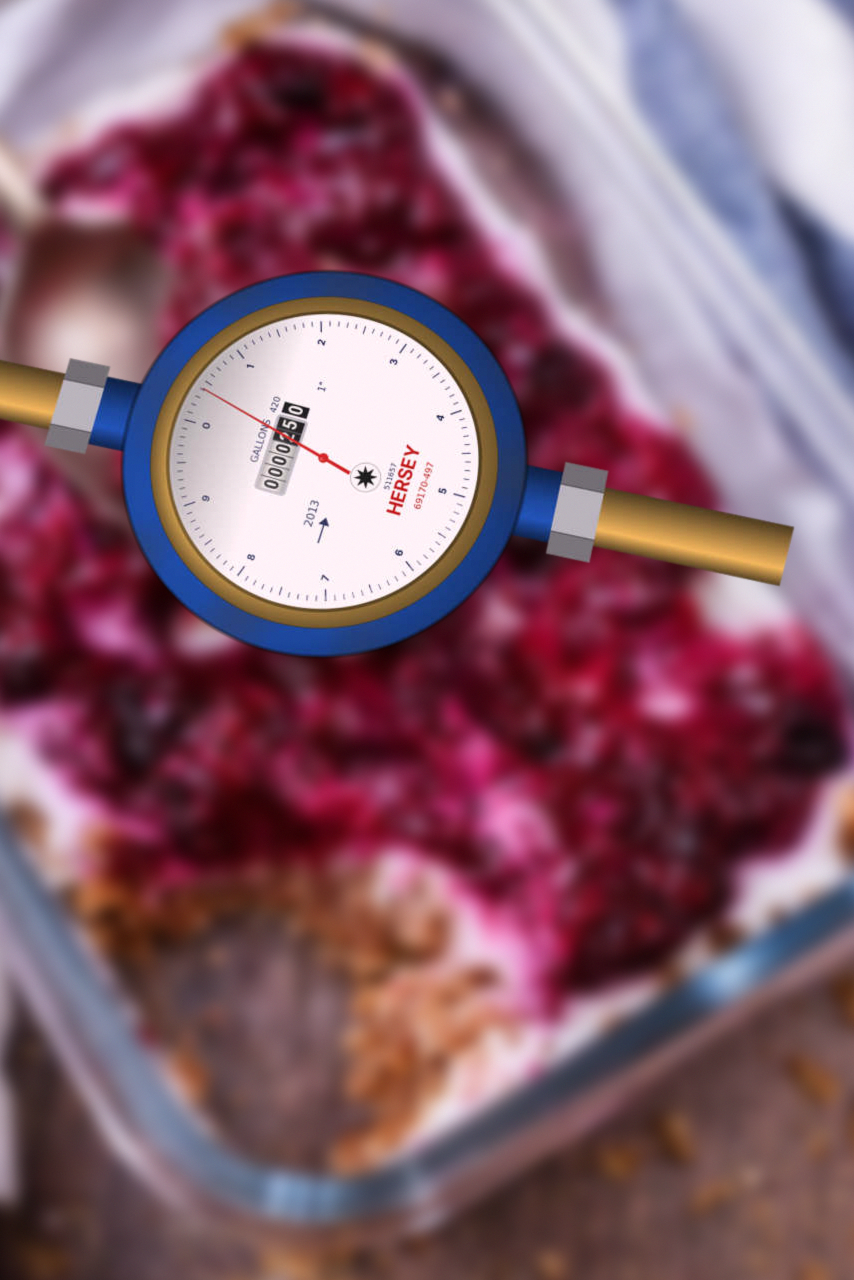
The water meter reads 250.4 gal
